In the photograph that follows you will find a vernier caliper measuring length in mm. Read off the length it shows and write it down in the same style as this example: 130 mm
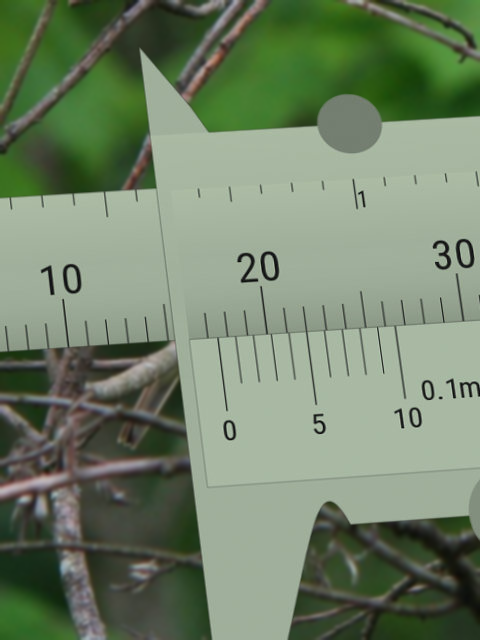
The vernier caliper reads 17.5 mm
